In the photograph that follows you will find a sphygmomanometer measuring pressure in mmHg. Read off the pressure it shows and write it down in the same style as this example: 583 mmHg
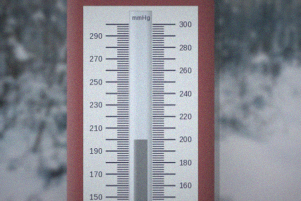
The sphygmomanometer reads 200 mmHg
